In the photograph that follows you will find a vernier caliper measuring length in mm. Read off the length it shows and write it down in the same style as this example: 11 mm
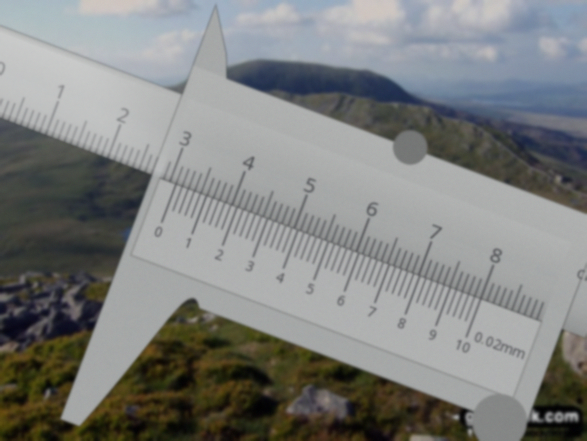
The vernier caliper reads 31.0 mm
